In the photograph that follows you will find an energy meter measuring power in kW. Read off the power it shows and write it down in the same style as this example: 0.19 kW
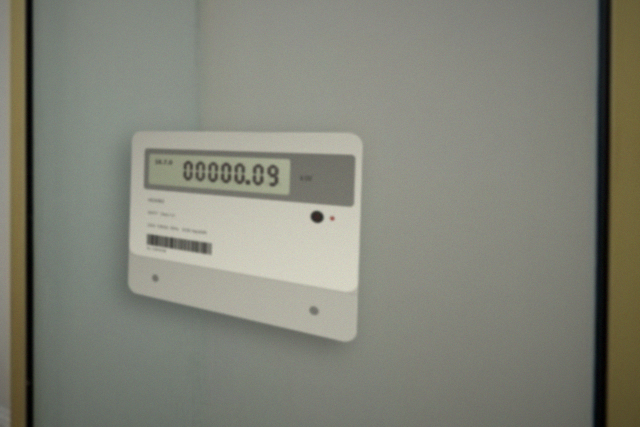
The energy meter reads 0.09 kW
